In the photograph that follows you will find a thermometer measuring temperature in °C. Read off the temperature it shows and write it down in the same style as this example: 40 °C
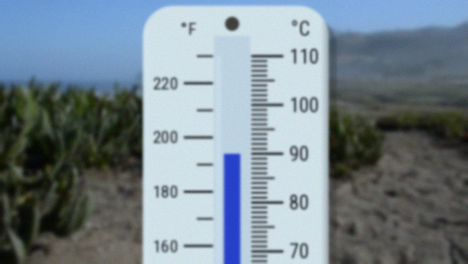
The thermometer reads 90 °C
